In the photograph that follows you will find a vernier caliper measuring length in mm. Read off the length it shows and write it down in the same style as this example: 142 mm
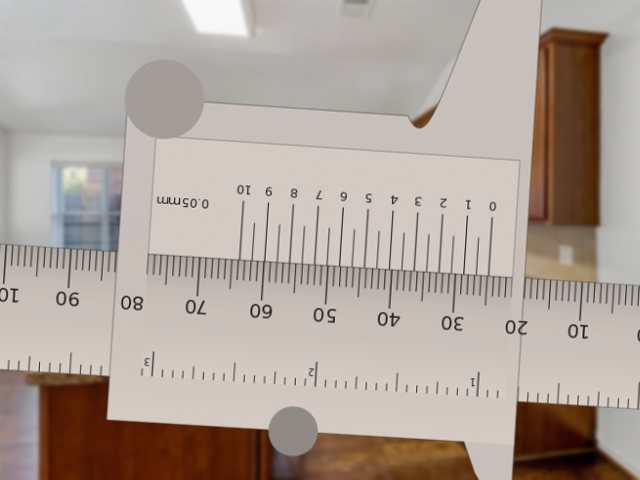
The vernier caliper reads 24.8 mm
